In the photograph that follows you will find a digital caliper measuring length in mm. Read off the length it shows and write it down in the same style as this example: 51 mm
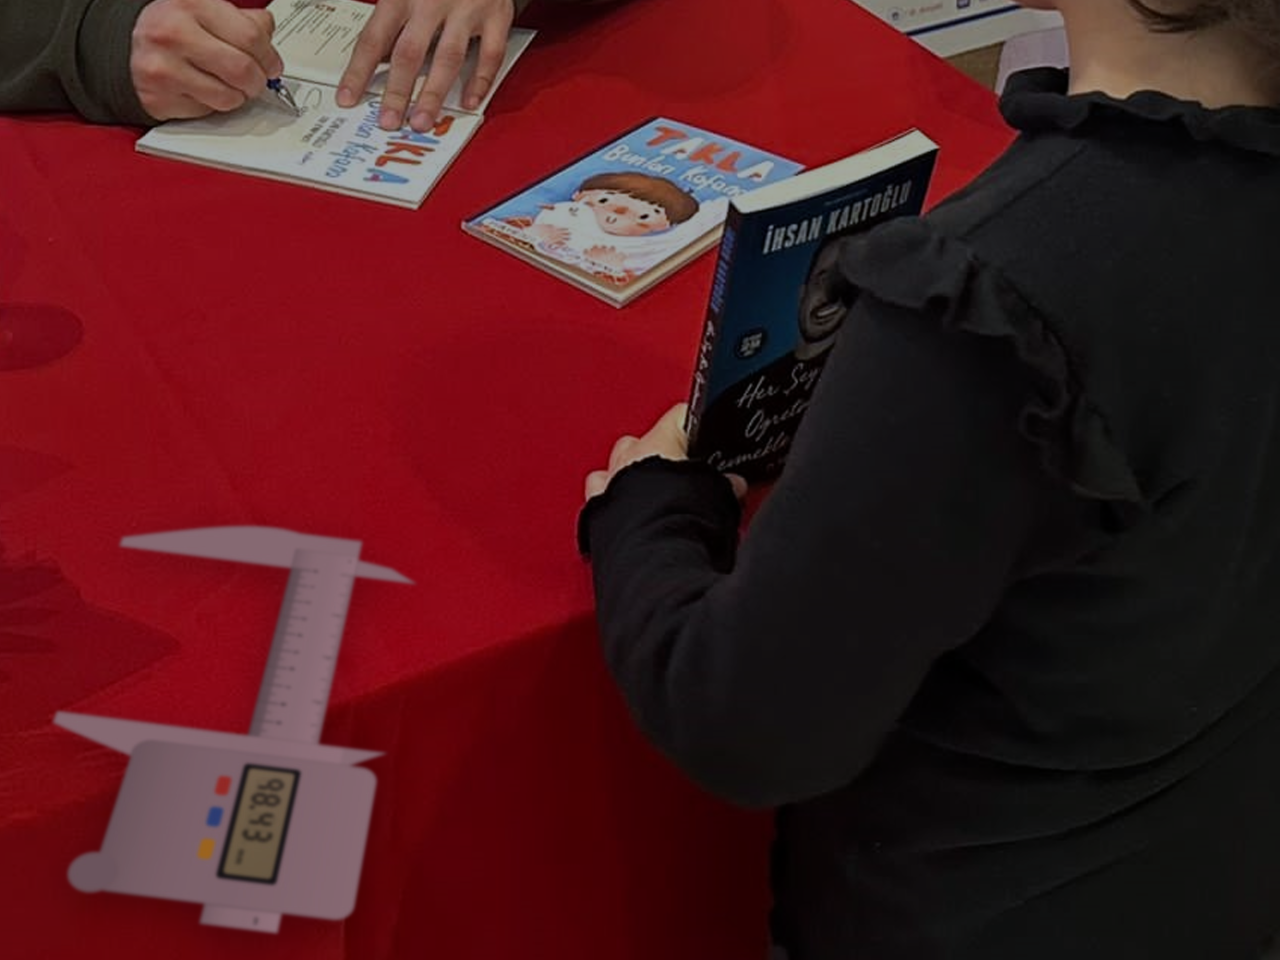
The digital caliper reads 98.43 mm
